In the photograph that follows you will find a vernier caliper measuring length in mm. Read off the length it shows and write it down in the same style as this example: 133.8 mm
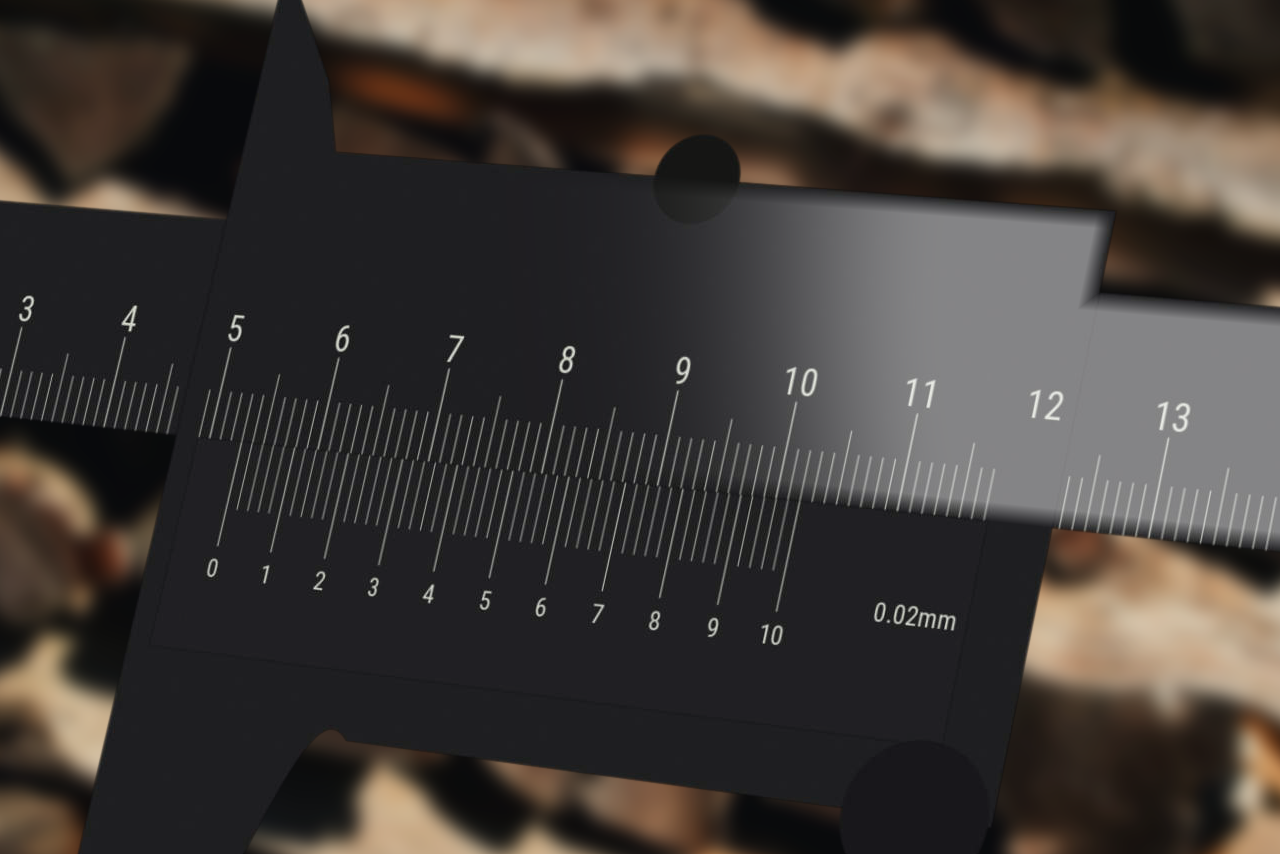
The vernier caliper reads 53.0 mm
